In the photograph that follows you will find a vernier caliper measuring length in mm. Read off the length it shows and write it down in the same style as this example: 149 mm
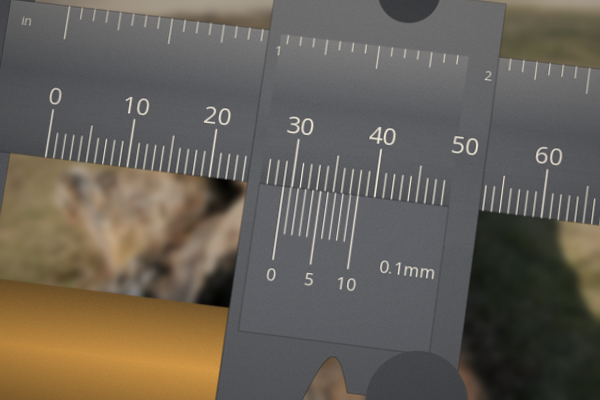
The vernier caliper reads 29.0 mm
